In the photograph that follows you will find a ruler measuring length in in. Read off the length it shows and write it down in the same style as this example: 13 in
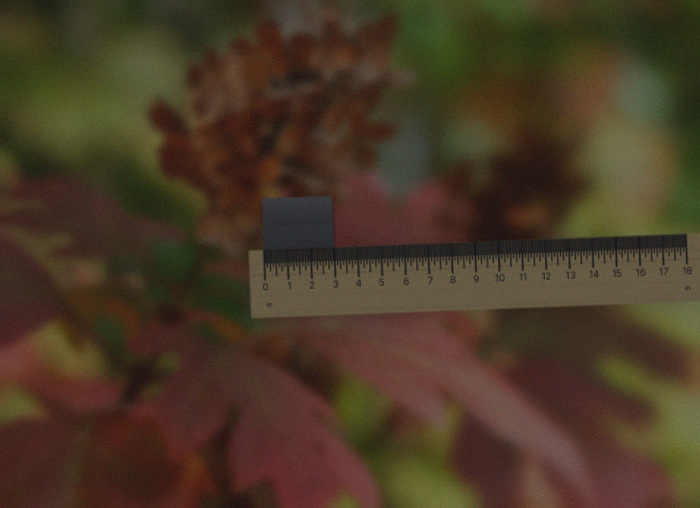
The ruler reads 3 in
